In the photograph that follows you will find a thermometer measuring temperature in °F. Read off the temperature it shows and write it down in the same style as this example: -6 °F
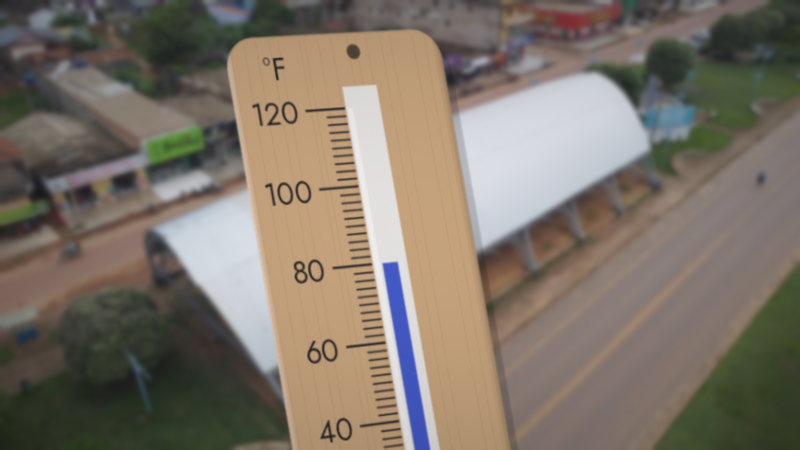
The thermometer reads 80 °F
